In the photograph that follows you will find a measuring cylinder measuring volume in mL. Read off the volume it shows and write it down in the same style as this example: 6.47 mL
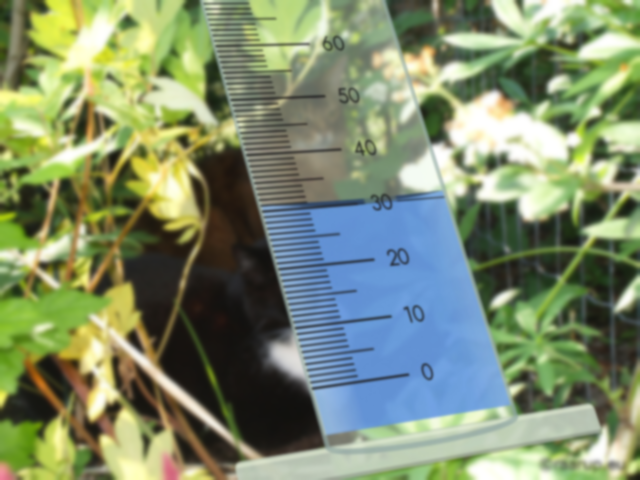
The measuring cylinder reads 30 mL
